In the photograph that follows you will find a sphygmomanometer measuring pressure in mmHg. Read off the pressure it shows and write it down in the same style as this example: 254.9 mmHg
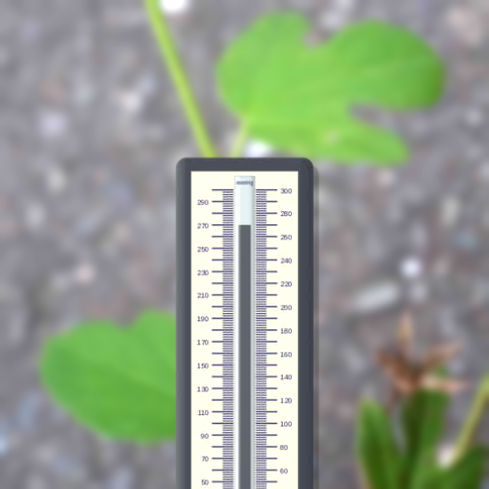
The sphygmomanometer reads 270 mmHg
